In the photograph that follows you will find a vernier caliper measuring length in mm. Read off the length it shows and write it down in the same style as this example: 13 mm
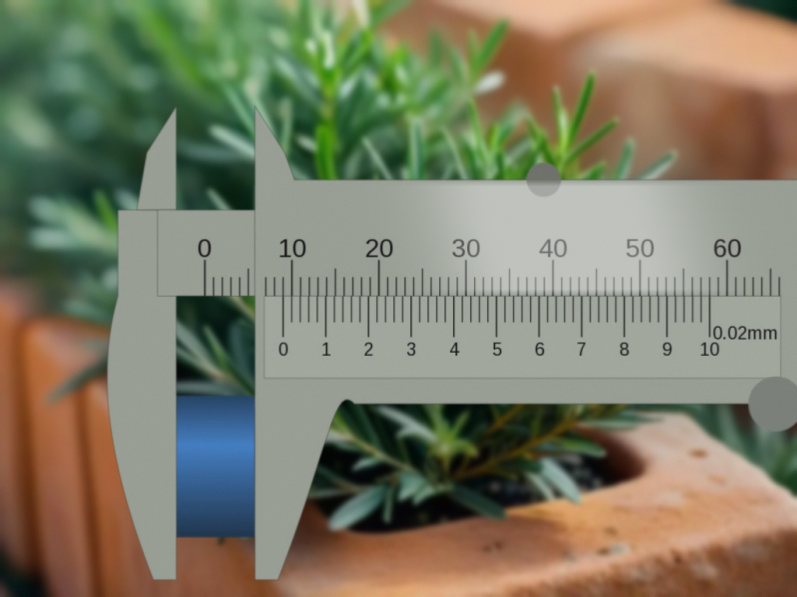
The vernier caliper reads 9.0 mm
